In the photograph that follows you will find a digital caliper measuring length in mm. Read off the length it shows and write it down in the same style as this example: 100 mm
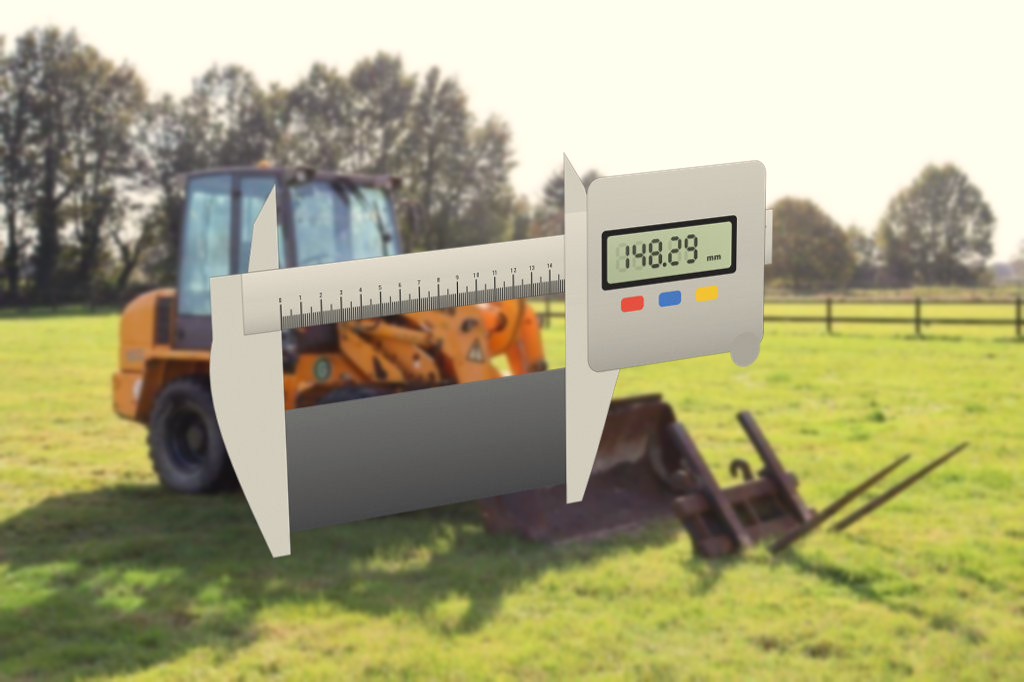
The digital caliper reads 148.29 mm
